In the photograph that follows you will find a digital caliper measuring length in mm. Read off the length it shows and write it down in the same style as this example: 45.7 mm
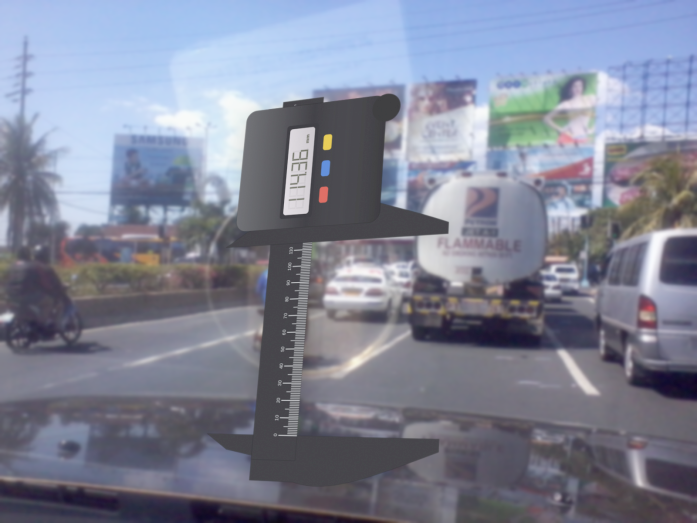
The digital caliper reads 114.36 mm
